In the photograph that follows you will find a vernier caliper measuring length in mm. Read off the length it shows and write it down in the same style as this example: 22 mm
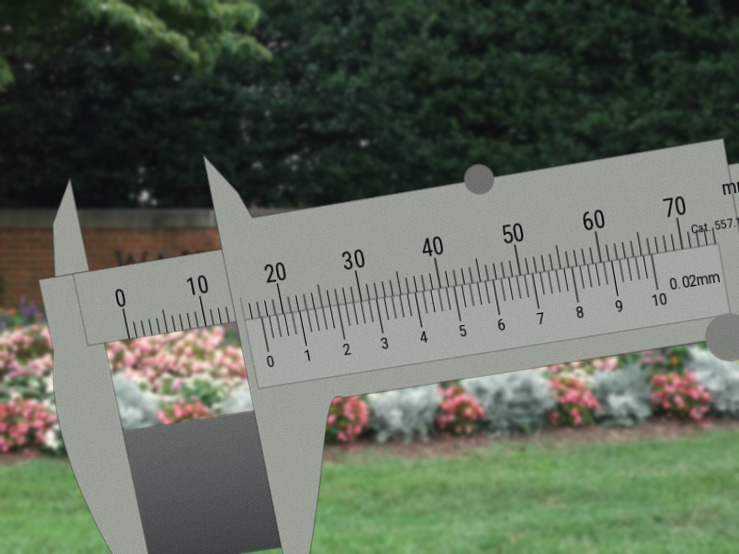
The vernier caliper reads 17.2 mm
